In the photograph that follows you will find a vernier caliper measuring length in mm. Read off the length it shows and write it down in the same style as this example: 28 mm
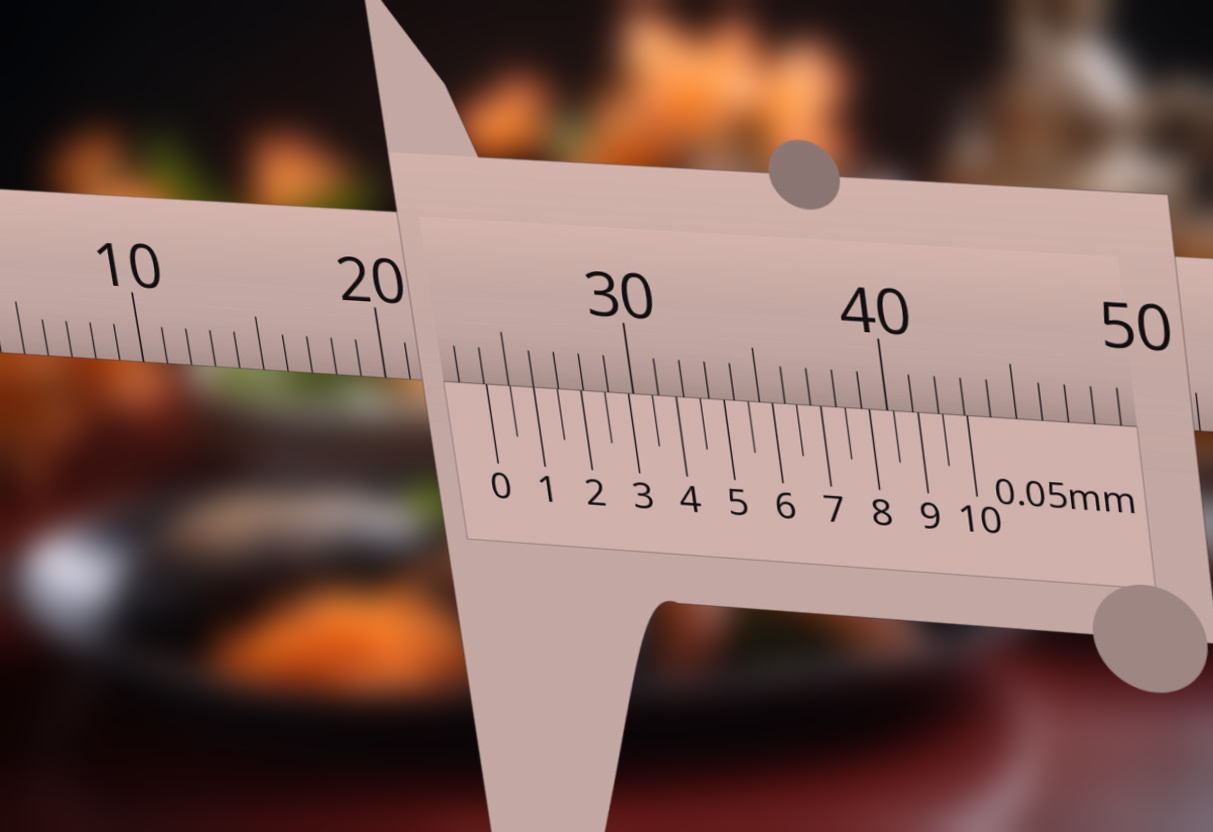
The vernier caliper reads 24.1 mm
